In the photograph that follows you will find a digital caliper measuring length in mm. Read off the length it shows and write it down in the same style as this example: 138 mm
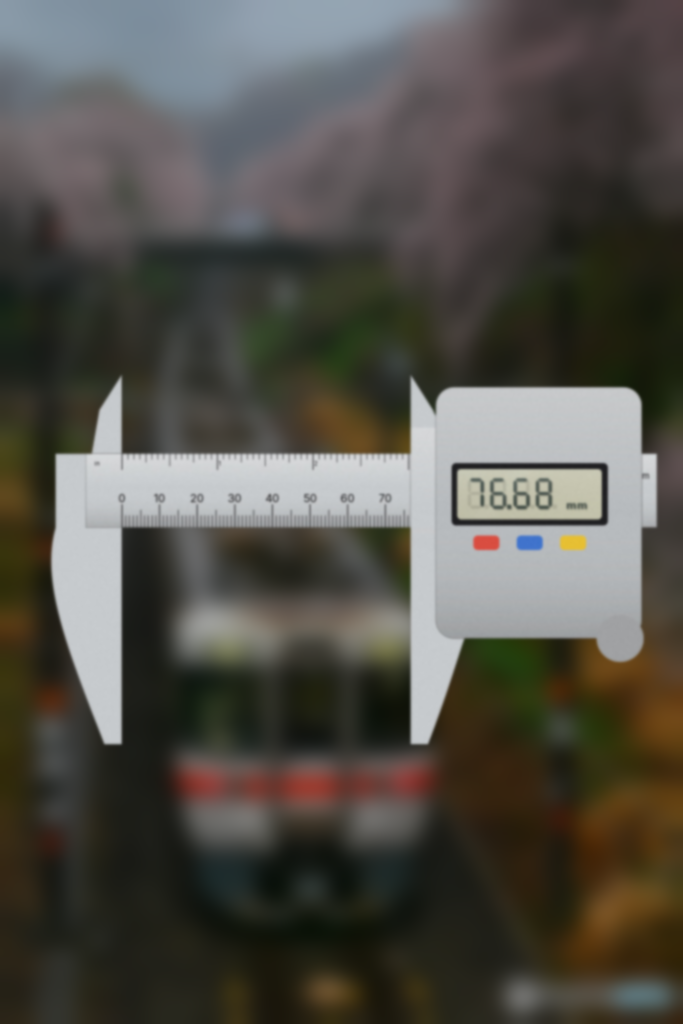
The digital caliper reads 76.68 mm
